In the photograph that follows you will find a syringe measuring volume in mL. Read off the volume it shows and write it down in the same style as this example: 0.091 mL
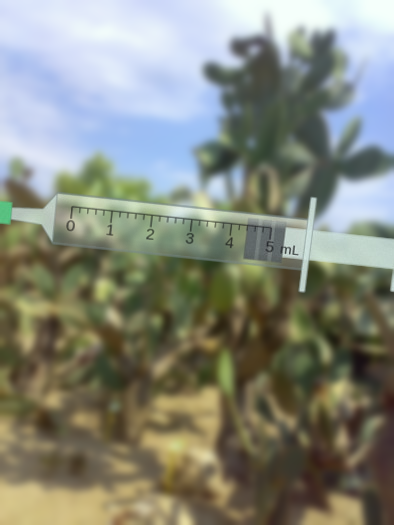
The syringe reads 4.4 mL
